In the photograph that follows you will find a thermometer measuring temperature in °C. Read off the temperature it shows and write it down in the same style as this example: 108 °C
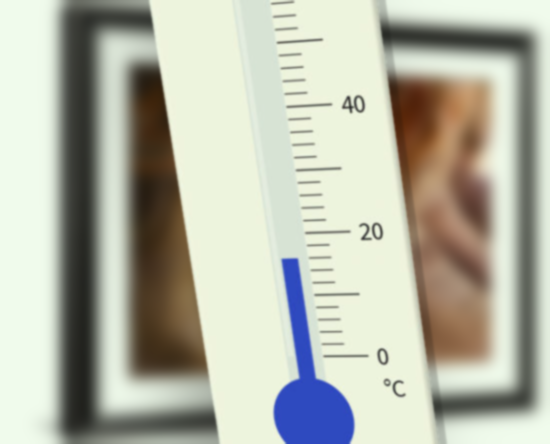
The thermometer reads 16 °C
